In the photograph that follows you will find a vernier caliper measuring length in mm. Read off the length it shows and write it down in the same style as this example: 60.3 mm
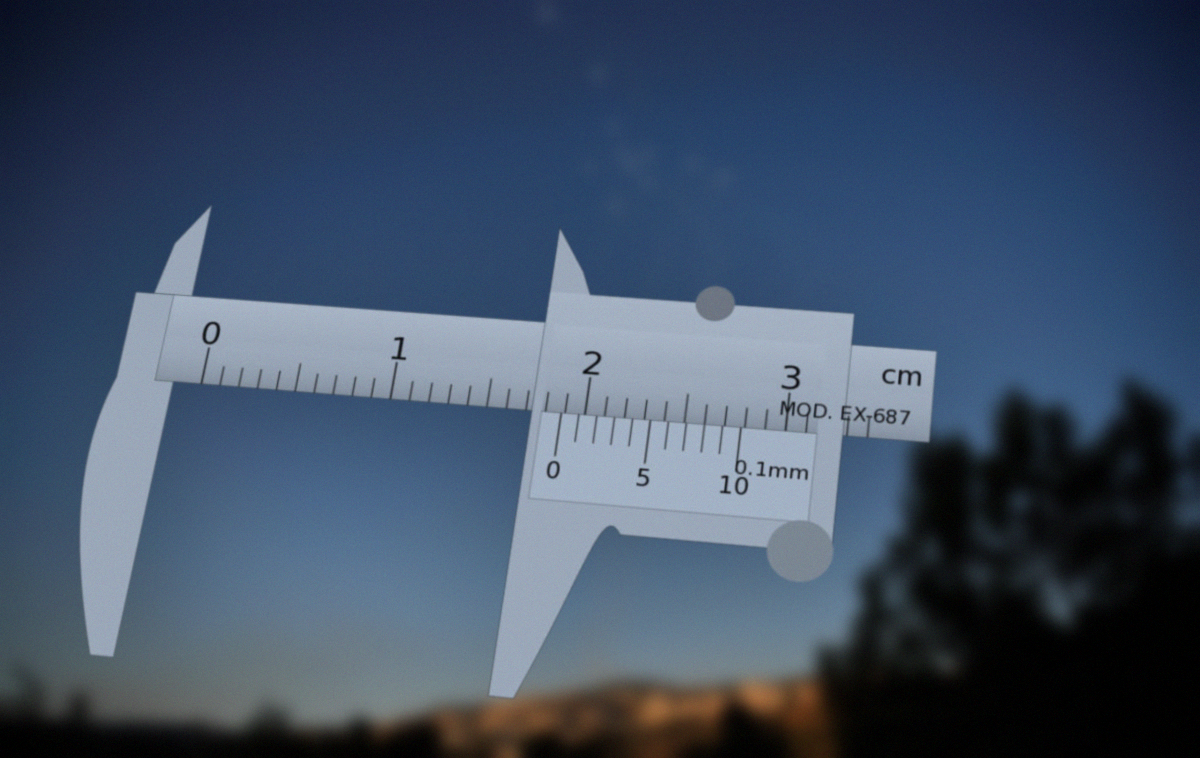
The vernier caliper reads 18.8 mm
